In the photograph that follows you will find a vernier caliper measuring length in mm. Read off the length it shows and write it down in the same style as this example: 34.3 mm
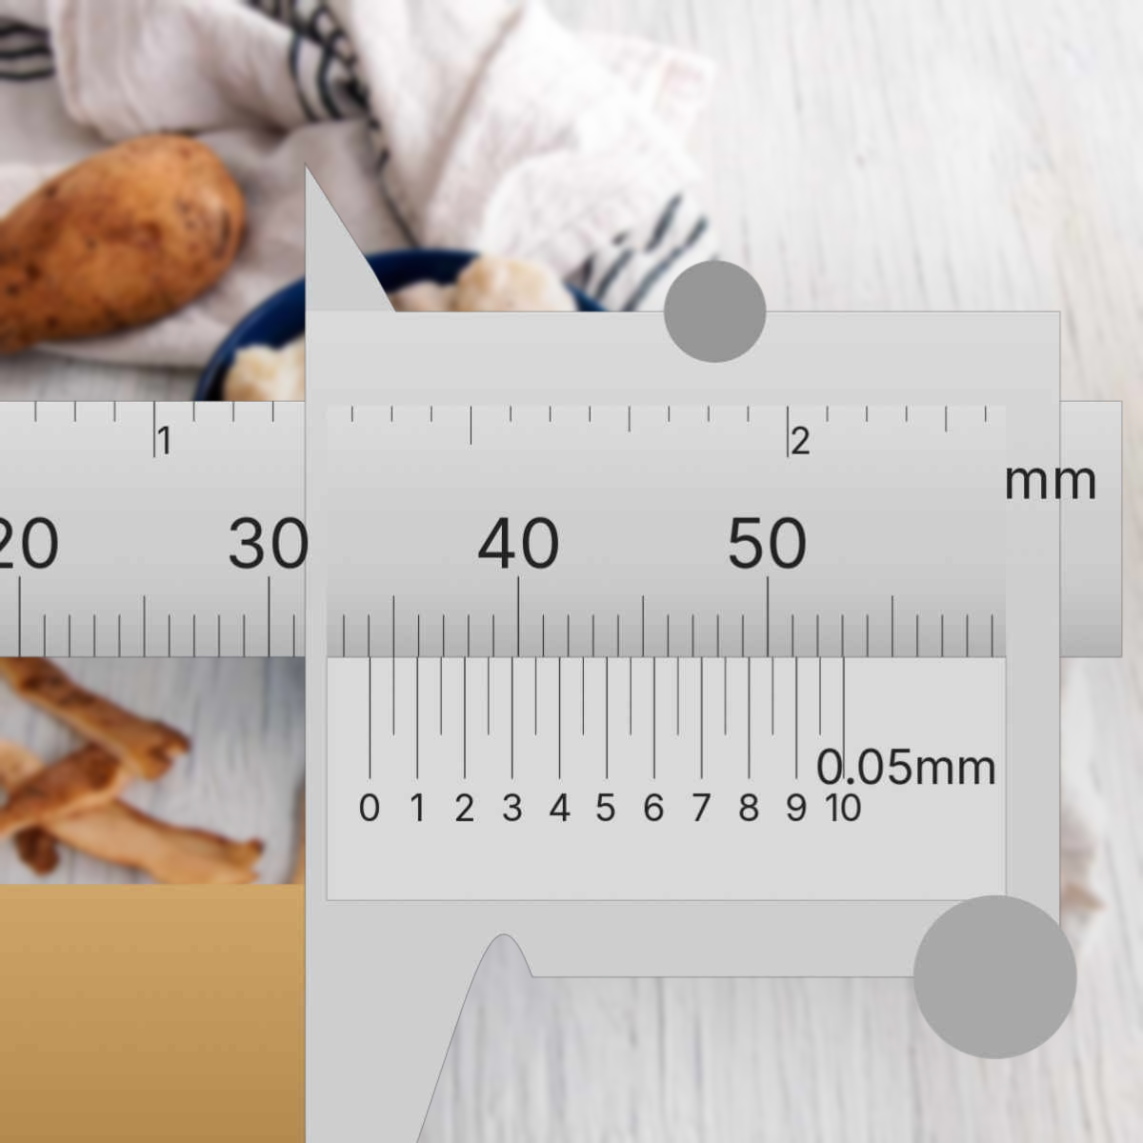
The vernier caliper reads 34.05 mm
